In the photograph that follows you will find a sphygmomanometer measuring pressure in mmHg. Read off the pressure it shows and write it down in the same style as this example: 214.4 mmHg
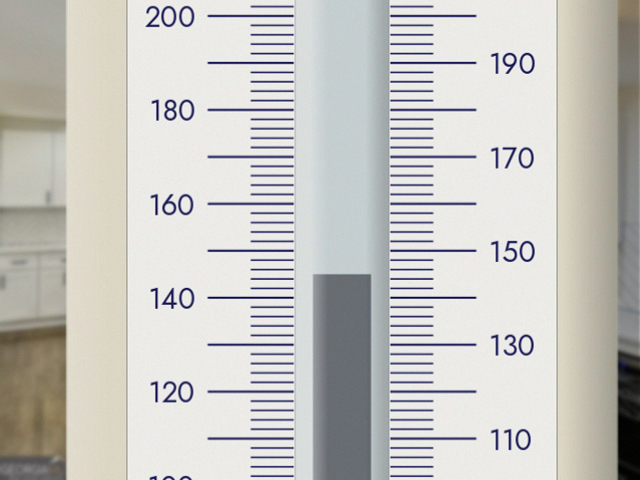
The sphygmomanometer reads 145 mmHg
